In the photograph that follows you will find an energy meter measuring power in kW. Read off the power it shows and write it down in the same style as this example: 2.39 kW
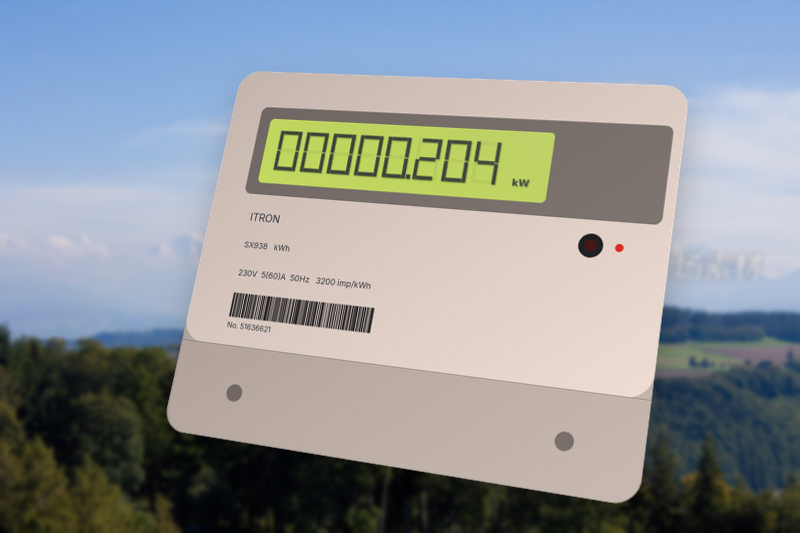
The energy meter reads 0.204 kW
